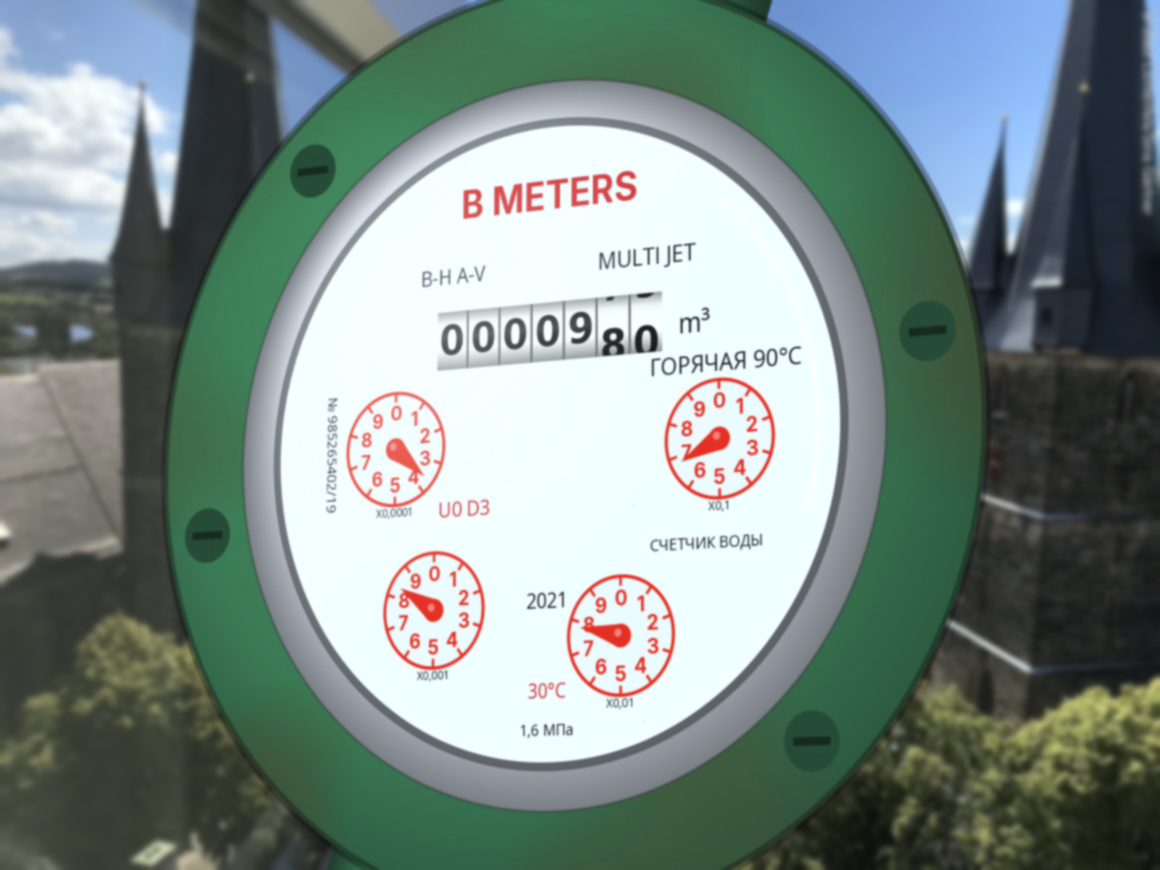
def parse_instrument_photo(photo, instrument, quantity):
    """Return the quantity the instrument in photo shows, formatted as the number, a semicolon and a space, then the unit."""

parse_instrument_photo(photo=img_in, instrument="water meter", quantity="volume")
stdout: 979.6783; m³
